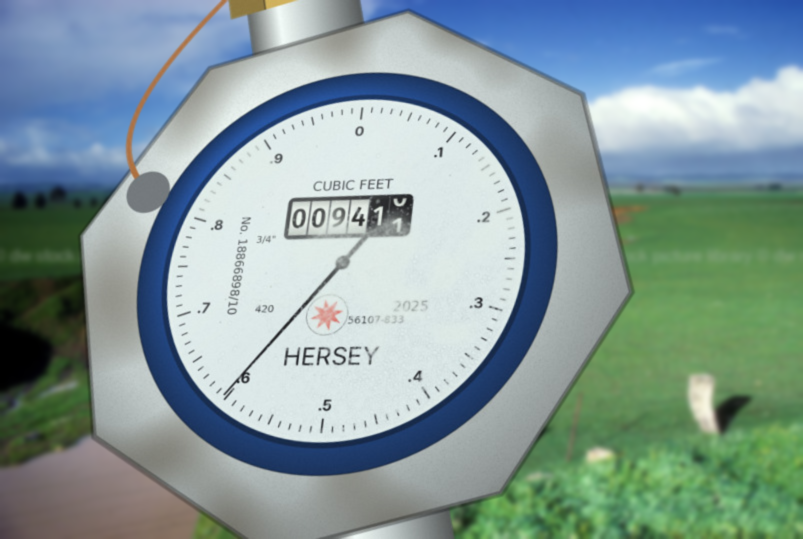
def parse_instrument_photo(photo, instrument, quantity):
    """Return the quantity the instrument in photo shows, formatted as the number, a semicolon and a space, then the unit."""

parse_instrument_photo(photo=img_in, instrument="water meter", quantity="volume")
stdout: 9410.60; ft³
